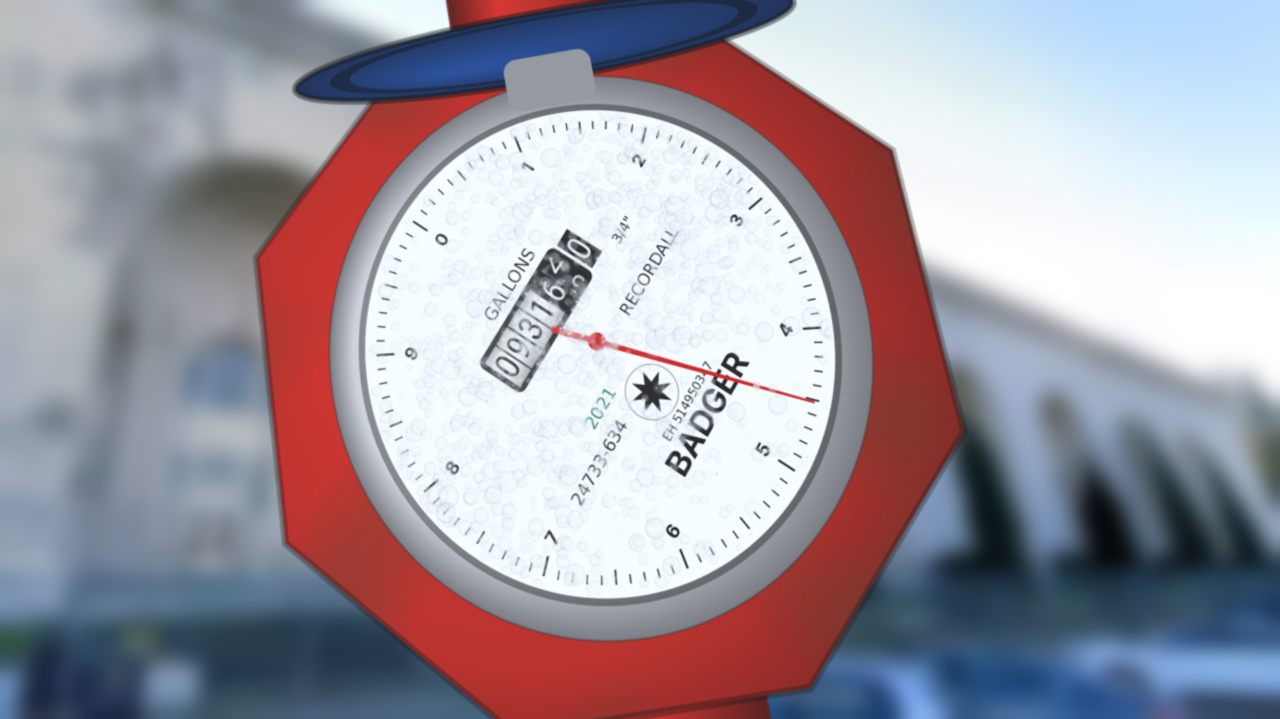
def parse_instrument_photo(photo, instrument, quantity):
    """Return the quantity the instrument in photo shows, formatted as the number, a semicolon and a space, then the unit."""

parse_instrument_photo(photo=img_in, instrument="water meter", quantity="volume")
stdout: 931624.5; gal
